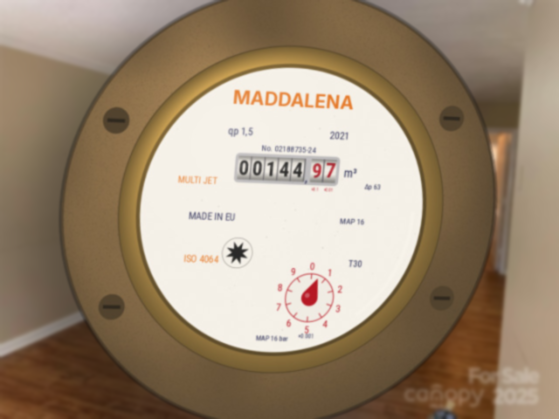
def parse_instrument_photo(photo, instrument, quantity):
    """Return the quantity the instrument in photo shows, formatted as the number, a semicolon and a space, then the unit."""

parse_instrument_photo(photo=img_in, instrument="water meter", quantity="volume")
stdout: 144.970; m³
